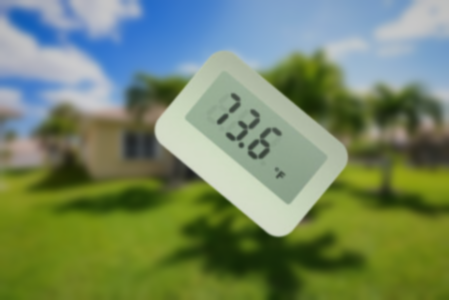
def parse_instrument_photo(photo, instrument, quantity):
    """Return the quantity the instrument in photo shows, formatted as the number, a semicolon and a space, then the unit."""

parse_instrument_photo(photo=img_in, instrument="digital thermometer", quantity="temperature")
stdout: 73.6; °F
